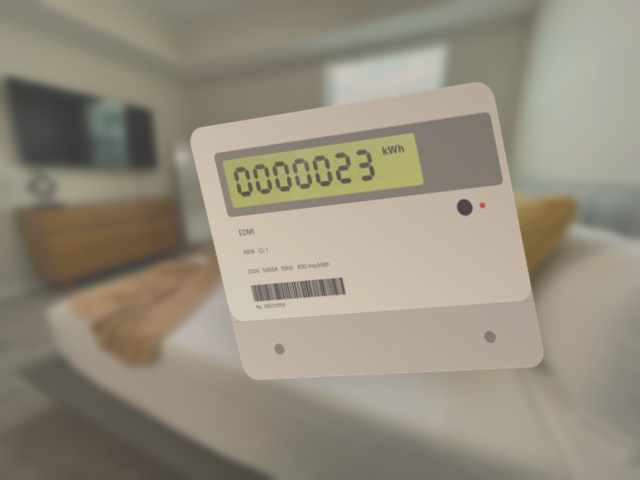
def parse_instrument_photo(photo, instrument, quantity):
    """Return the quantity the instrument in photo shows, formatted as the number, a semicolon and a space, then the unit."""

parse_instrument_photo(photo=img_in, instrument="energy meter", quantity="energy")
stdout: 23; kWh
